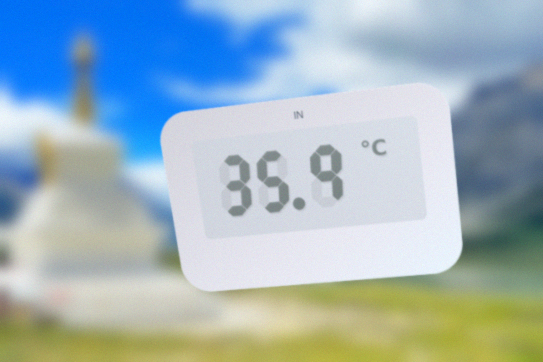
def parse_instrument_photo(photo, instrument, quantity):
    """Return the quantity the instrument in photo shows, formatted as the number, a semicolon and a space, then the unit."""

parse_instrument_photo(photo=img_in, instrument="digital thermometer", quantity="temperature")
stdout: 35.9; °C
